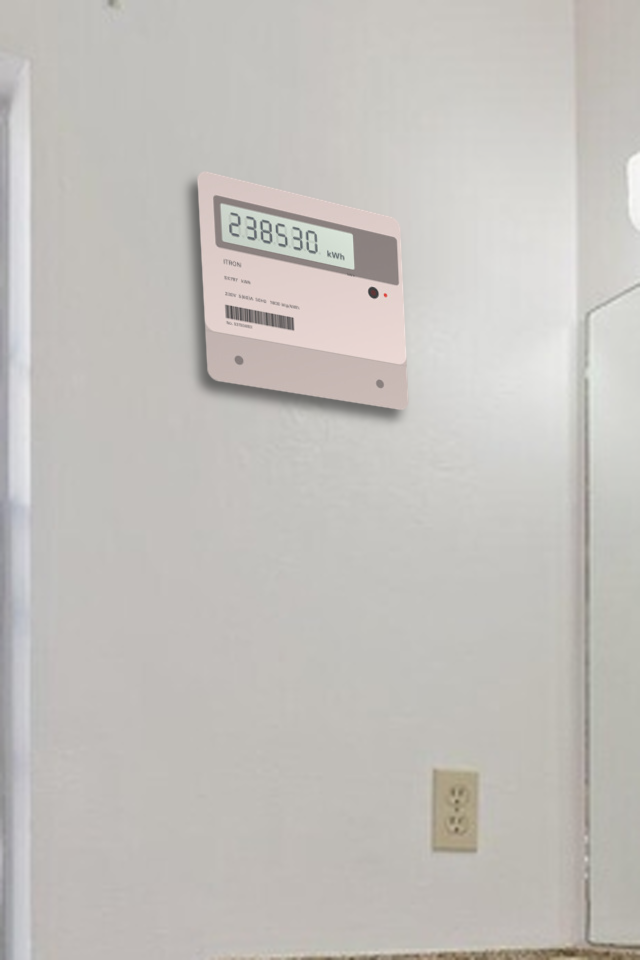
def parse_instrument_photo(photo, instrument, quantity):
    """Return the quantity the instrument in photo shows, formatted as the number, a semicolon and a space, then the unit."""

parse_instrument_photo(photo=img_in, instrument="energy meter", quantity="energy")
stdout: 238530; kWh
